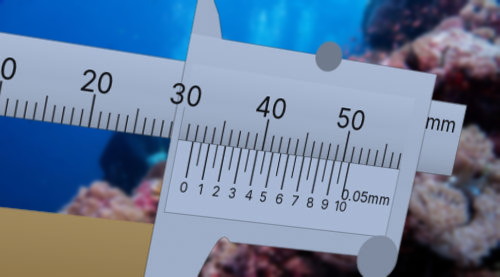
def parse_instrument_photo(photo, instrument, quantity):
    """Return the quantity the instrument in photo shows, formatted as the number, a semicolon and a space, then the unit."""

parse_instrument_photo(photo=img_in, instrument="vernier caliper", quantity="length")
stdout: 31.8; mm
